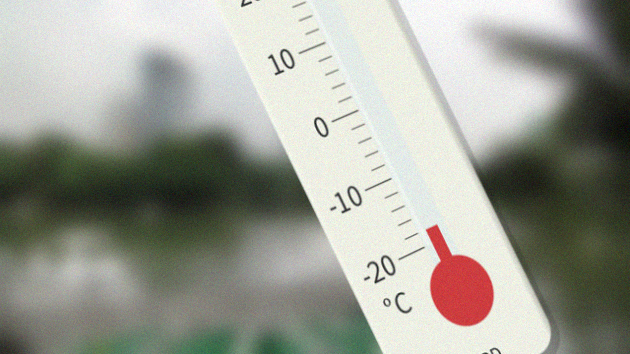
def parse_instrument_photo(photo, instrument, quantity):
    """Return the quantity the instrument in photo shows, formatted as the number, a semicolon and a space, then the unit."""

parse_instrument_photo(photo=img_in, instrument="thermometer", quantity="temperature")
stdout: -18; °C
